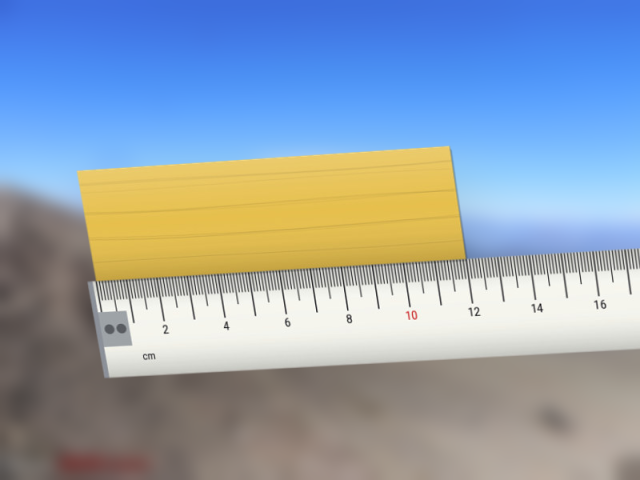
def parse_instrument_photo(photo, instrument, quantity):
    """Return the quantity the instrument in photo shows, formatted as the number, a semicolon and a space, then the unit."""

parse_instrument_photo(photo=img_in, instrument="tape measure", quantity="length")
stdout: 12; cm
